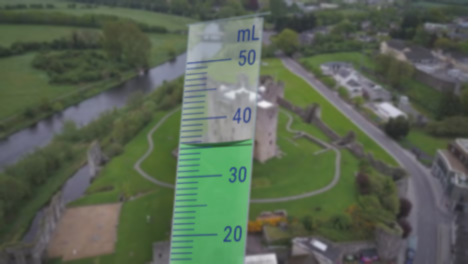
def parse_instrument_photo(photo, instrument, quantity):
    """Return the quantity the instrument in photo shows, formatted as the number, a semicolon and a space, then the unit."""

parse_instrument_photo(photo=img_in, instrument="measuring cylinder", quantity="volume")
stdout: 35; mL
